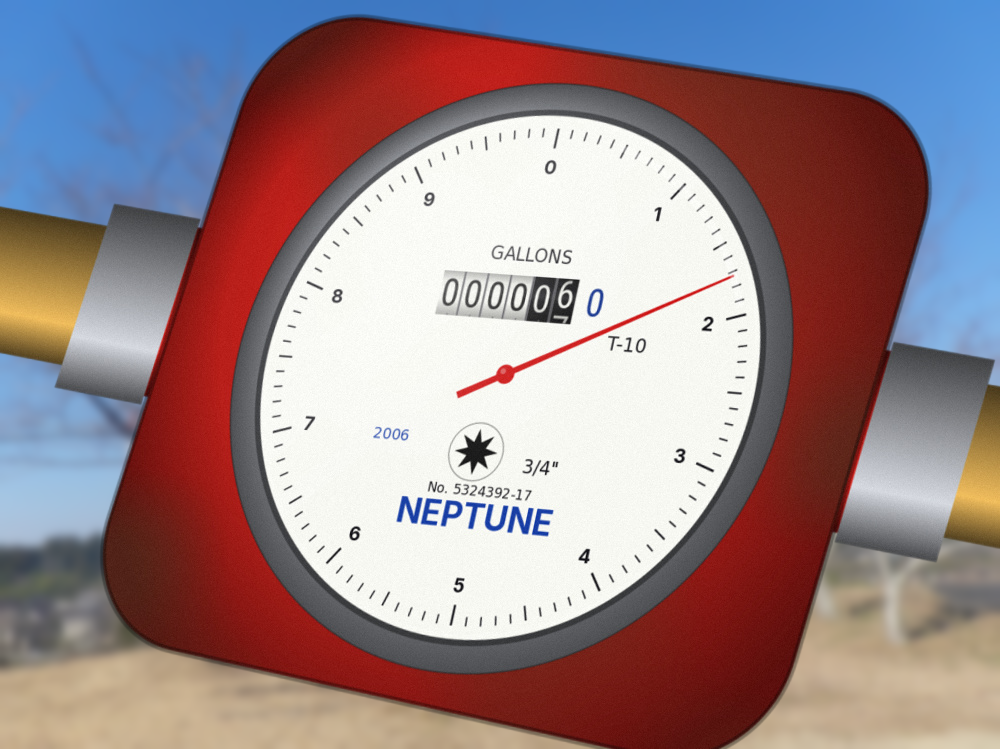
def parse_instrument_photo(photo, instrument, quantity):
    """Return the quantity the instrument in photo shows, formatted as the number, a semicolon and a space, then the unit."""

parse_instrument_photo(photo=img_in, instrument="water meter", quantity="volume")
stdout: 61.7; gal
